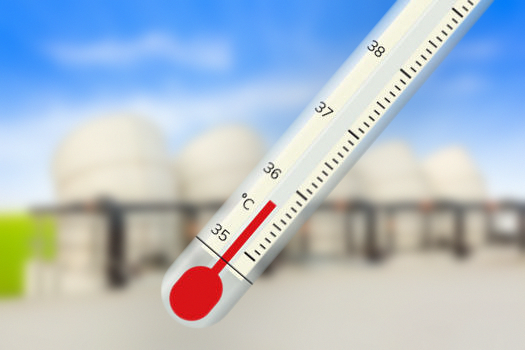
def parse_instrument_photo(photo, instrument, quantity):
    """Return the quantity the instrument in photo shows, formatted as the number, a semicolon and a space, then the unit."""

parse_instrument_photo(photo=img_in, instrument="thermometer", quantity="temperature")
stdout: 35.7; °C
